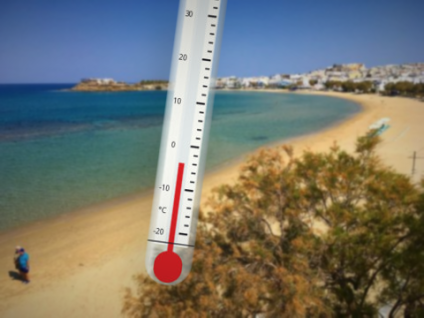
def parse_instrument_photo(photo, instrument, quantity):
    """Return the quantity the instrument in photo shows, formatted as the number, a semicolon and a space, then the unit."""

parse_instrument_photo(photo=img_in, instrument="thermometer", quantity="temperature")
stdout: -4; °C
